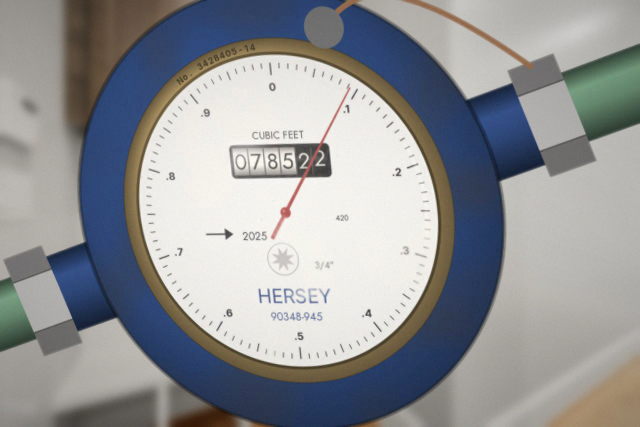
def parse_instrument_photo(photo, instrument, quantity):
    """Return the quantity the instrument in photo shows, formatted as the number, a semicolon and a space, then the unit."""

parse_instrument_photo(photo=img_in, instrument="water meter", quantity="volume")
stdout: 78522.09; ft³
